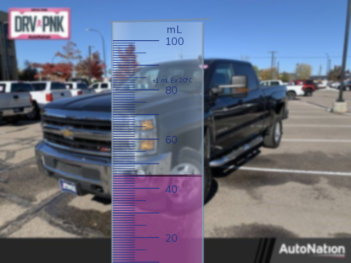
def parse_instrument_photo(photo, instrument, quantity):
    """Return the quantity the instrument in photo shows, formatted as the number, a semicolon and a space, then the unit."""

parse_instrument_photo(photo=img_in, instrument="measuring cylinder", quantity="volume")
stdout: 45; mL
